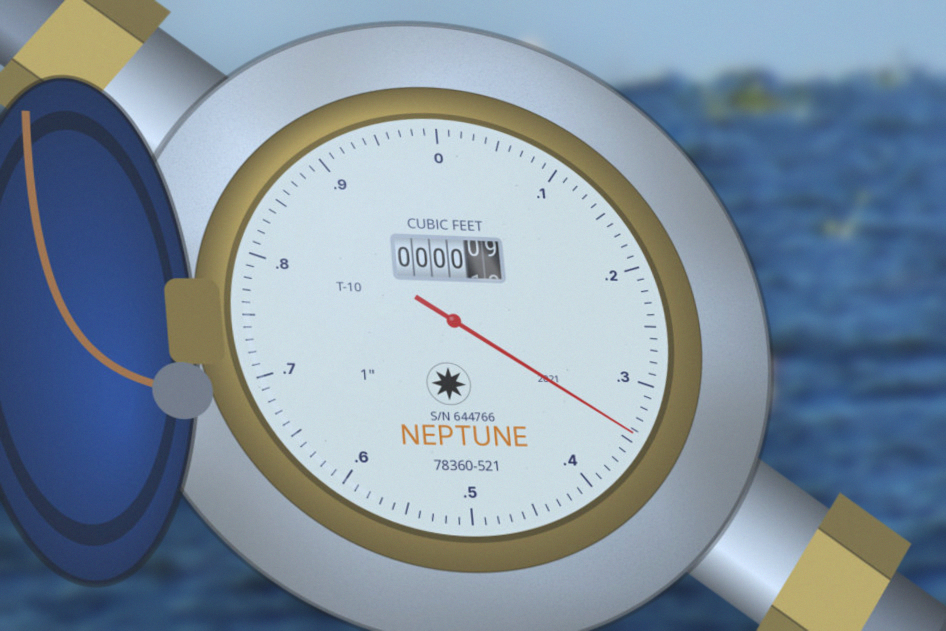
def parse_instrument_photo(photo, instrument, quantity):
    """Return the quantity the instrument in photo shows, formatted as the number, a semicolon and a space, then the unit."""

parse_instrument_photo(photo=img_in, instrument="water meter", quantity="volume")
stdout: 9.34; ft³
